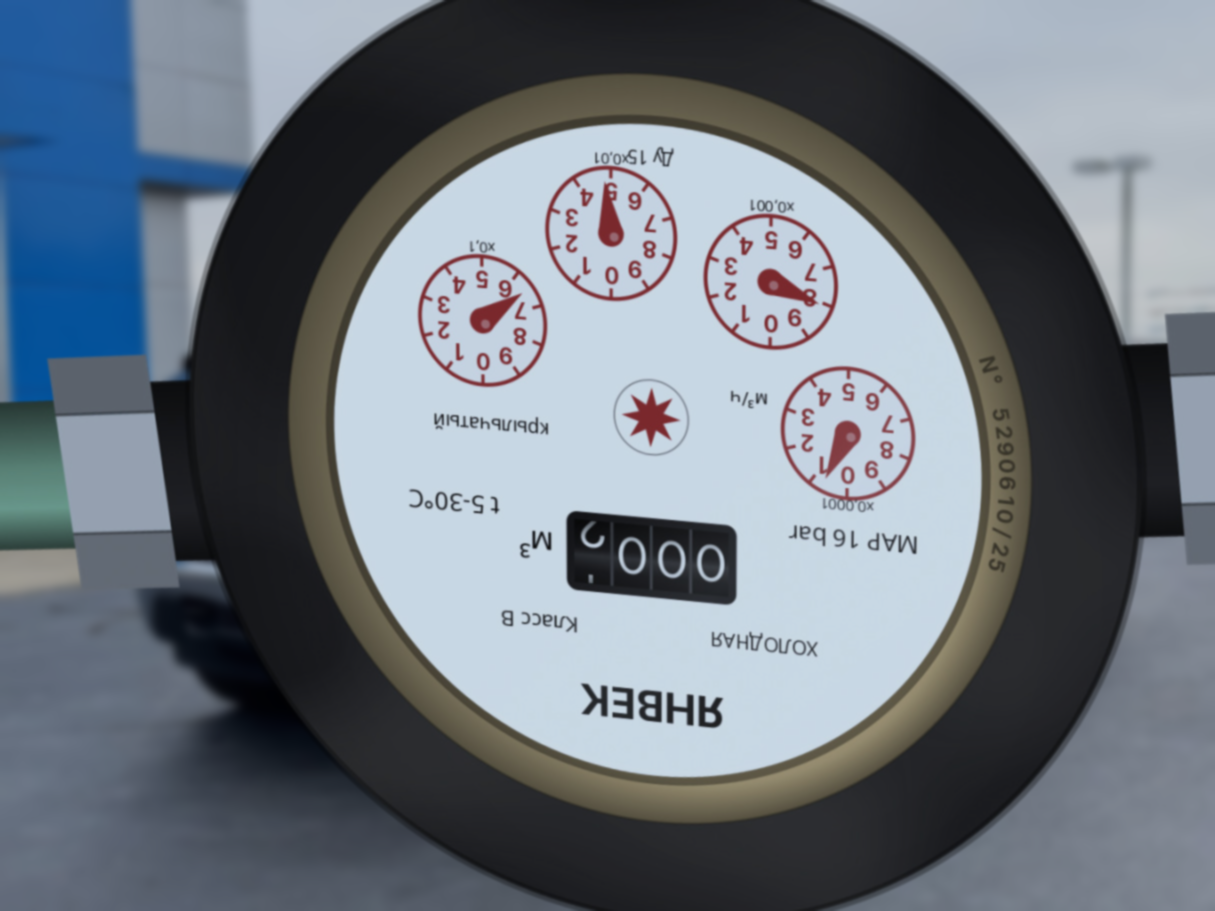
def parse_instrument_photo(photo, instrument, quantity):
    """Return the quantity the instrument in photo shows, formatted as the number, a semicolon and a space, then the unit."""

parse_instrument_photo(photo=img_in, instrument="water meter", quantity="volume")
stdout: 1.6480; m³
